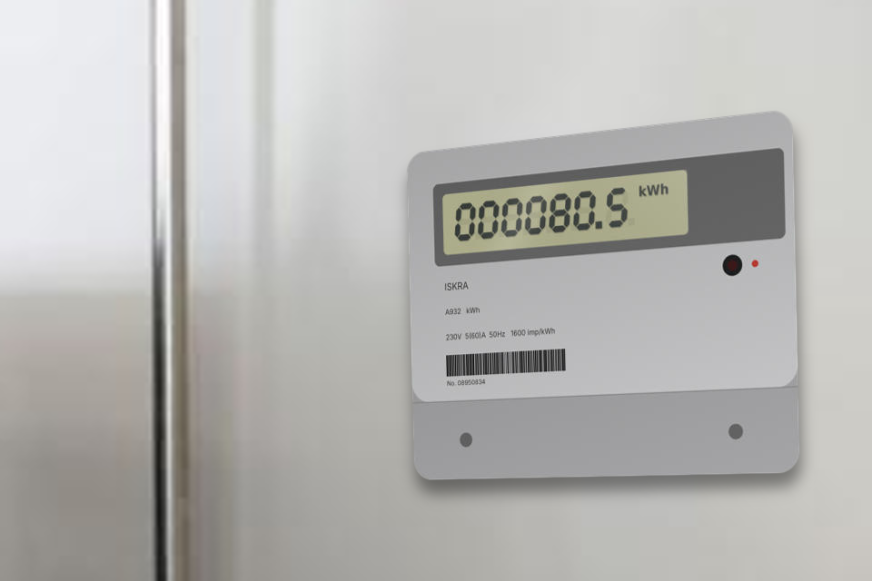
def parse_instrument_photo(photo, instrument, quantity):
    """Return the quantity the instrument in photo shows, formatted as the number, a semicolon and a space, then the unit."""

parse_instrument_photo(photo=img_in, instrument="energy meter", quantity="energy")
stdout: 80.5; kWh
